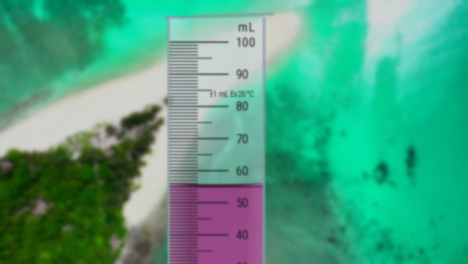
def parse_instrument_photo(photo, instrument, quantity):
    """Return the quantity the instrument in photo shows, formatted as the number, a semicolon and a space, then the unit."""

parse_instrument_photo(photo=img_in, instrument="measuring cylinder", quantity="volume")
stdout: 55; mL
